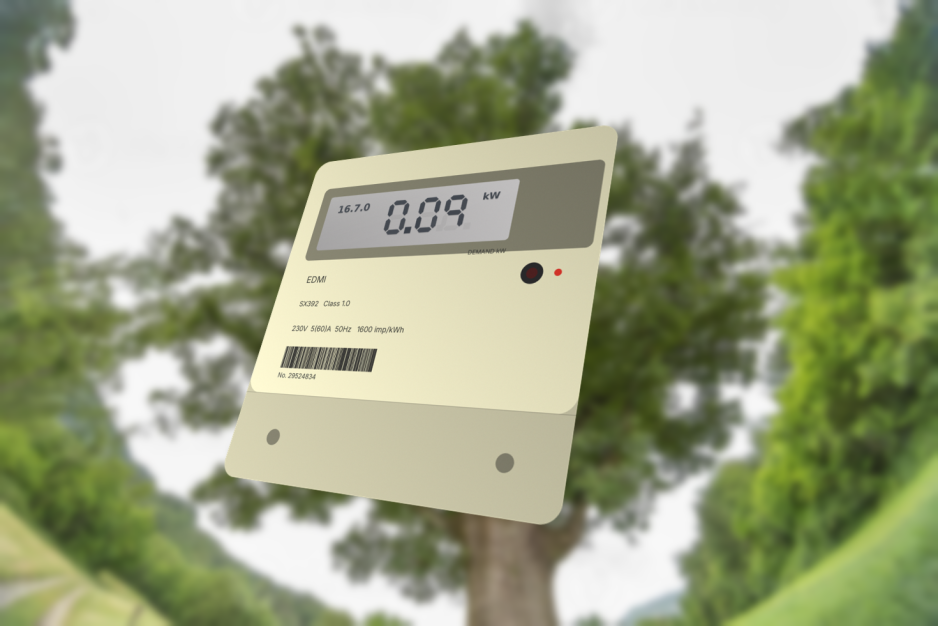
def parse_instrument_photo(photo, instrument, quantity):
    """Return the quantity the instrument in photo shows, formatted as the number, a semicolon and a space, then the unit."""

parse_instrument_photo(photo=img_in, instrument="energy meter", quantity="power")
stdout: 0.09; kW
